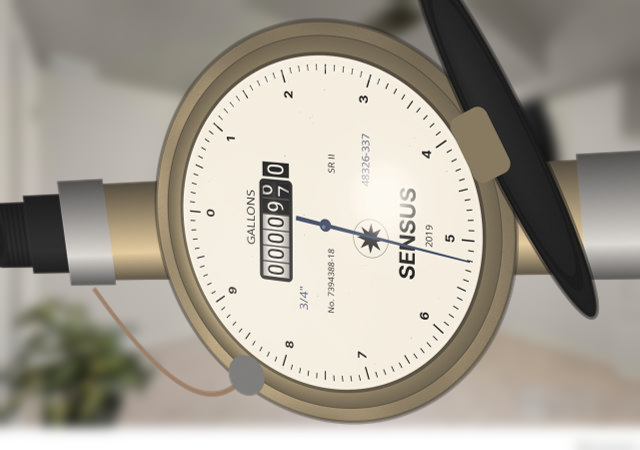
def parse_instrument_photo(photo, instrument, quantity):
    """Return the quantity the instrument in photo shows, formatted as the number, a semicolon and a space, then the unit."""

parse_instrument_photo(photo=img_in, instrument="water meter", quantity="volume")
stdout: 965.2; gal
